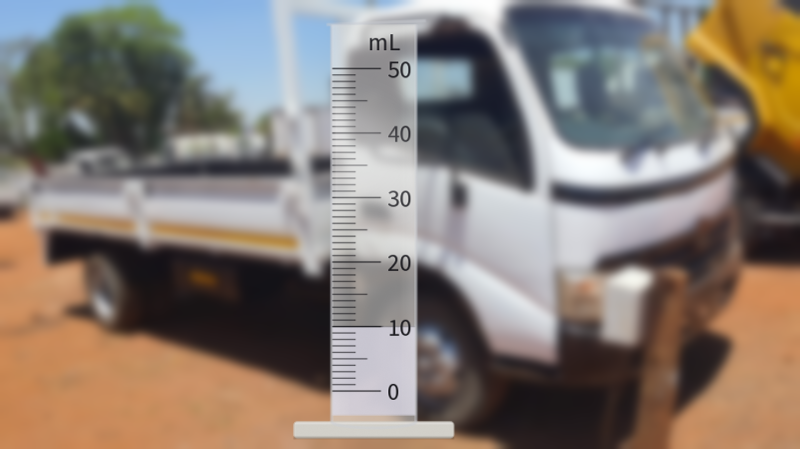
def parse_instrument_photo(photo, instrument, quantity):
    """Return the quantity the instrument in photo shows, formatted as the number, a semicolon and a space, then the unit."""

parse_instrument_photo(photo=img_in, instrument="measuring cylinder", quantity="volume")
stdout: 10; mL
